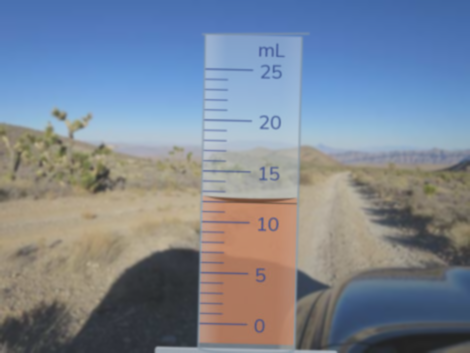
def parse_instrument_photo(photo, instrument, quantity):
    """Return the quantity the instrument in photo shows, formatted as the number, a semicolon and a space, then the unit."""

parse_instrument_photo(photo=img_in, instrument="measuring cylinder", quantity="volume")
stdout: 12; mL
